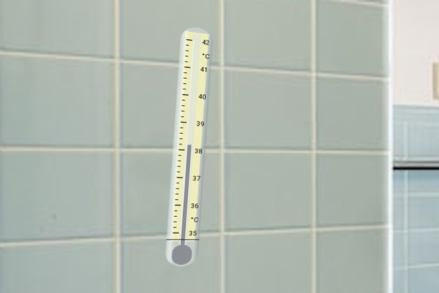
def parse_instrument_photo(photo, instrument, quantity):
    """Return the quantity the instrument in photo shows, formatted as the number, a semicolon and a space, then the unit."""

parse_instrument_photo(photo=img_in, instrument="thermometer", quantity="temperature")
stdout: 38.2; °C
